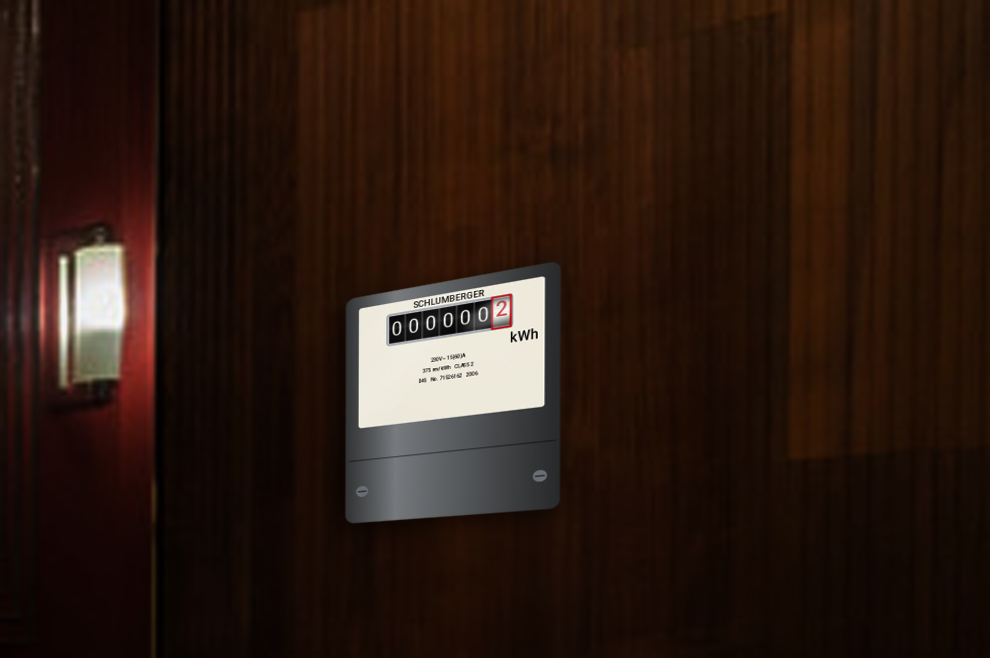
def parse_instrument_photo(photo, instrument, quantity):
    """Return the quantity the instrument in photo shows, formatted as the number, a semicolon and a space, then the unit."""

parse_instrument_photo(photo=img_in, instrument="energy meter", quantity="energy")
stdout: 0.2; kWh
